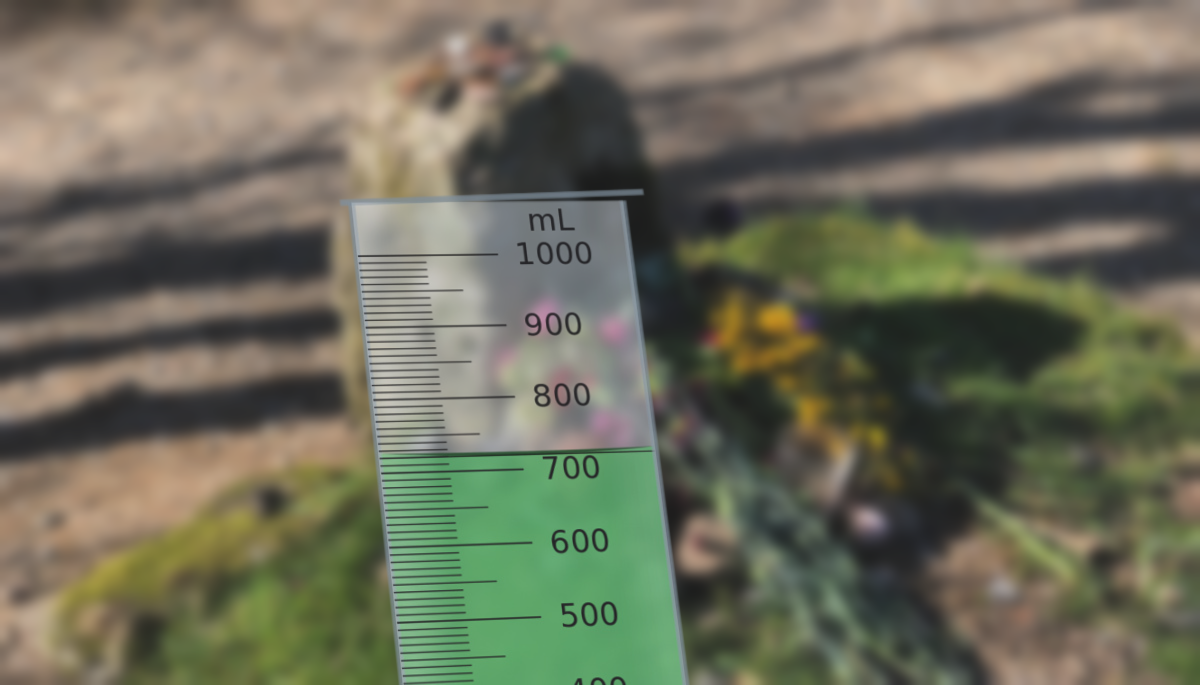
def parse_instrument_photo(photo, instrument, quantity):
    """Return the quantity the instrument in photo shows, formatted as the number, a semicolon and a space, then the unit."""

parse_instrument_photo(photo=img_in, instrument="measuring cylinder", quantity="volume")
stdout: 720; mL
